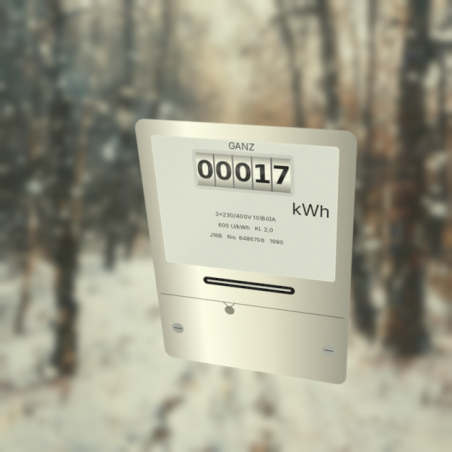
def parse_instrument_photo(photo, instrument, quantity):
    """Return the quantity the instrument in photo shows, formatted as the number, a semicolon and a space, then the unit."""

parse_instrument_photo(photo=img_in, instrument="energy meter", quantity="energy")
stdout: 17; kWh
